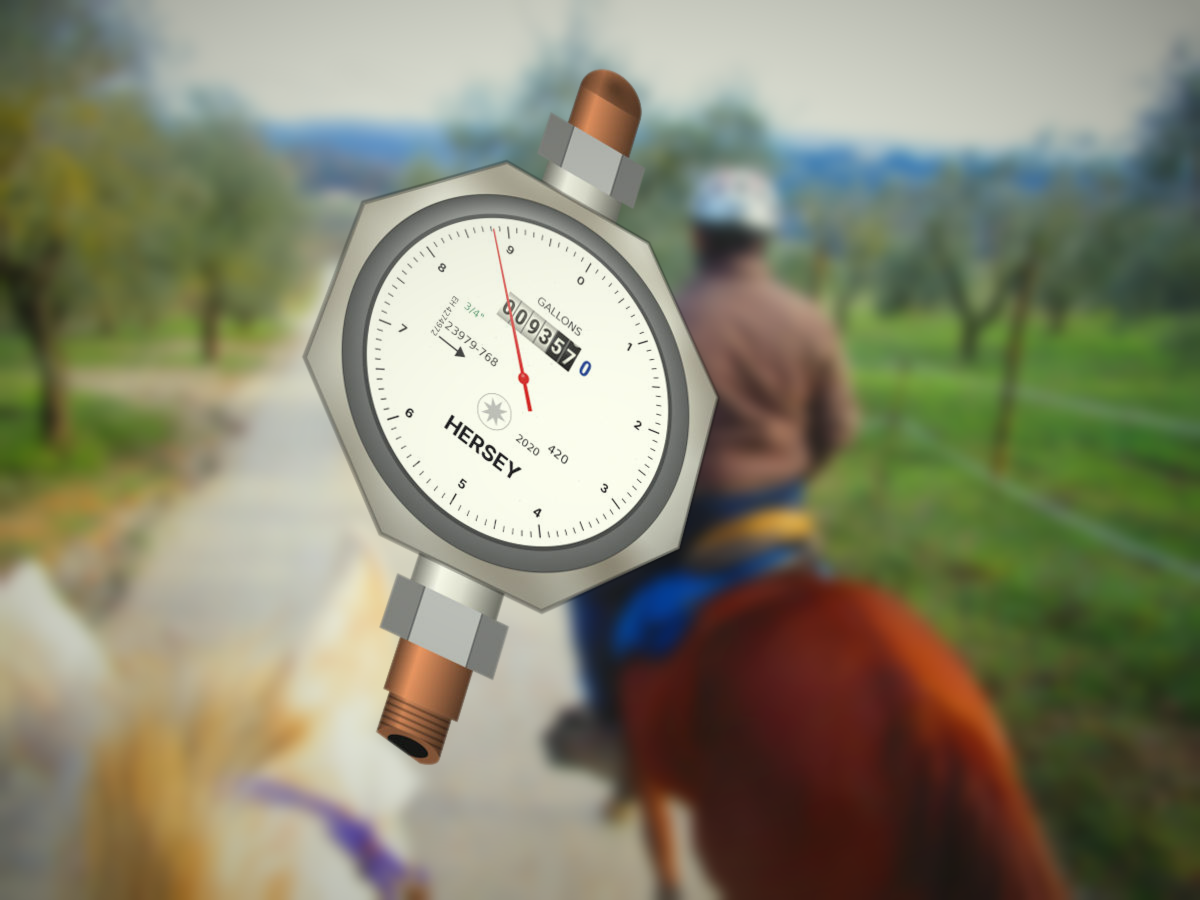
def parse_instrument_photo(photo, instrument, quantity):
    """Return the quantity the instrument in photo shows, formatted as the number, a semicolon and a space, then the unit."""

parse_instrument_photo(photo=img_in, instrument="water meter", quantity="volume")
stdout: 93568.8; gal
